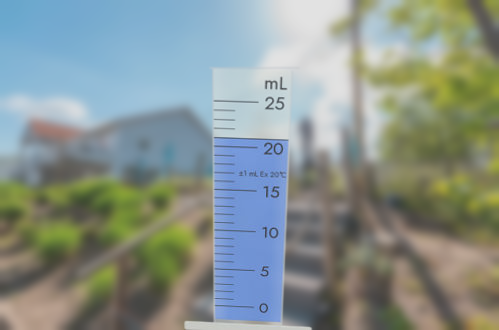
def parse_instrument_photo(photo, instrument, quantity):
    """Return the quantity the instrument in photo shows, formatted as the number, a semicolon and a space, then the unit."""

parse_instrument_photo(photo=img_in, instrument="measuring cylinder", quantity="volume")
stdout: 21; mL
